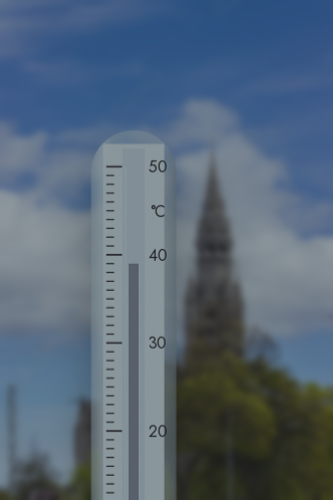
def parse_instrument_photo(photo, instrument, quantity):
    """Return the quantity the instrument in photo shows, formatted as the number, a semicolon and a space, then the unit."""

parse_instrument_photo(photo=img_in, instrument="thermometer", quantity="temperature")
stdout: 39; °C
